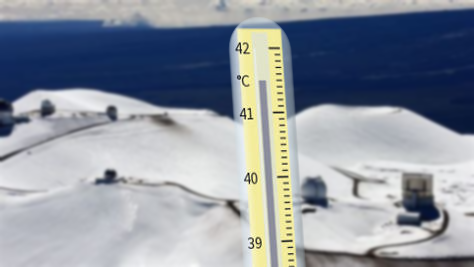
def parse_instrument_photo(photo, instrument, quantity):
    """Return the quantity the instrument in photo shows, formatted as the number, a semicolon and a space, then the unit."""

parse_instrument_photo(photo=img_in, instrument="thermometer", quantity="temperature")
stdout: 41.5; °C
